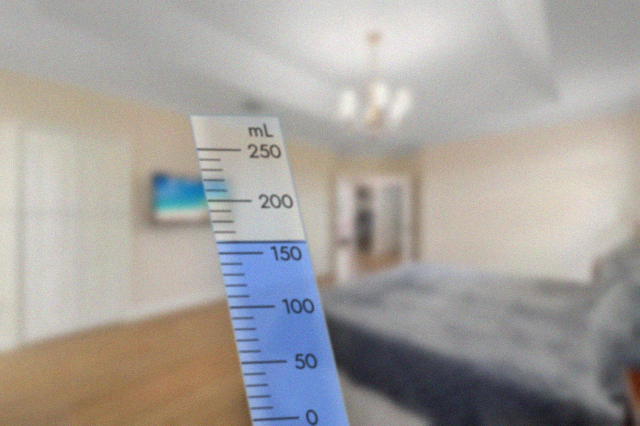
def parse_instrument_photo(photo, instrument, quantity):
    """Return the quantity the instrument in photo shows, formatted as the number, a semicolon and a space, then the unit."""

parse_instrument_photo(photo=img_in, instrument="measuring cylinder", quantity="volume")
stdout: 160; mL
